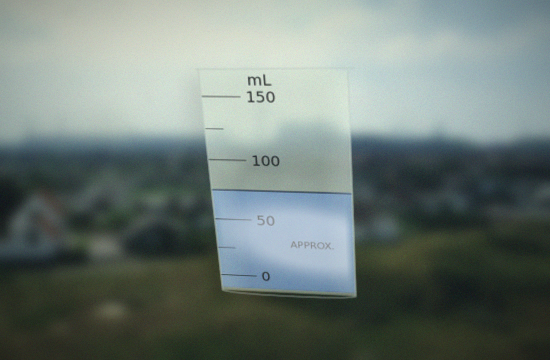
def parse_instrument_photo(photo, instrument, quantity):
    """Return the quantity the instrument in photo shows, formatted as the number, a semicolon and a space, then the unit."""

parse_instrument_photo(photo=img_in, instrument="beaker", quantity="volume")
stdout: 75; mL
